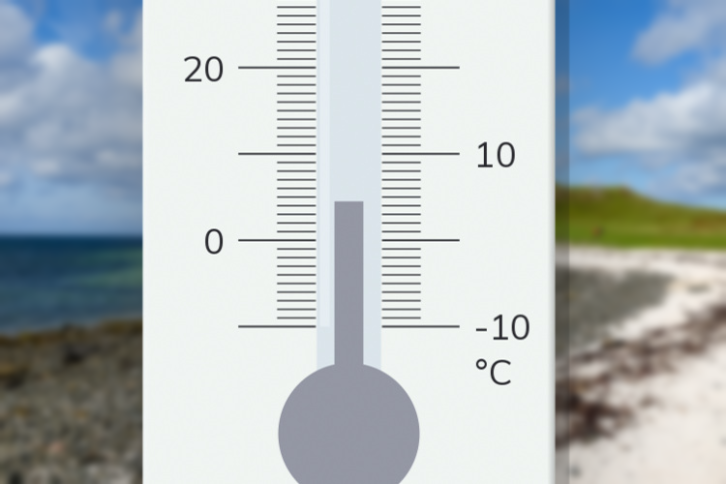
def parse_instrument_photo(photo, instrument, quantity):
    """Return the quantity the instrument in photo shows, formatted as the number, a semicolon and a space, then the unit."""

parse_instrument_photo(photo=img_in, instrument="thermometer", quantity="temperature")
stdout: 4.5; °C
